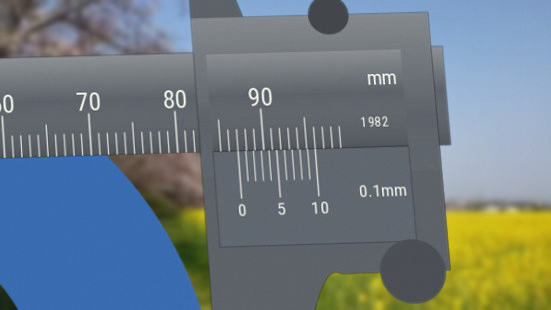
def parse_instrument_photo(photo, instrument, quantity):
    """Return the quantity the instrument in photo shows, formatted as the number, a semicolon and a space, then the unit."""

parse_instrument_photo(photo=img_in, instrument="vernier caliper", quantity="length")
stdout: 87.0; mm
